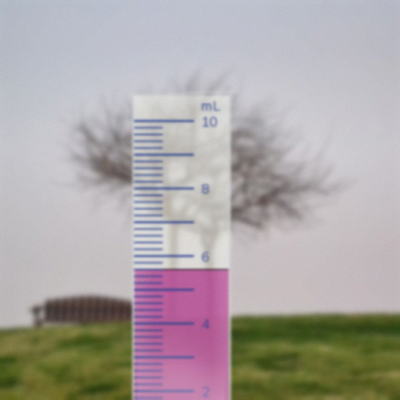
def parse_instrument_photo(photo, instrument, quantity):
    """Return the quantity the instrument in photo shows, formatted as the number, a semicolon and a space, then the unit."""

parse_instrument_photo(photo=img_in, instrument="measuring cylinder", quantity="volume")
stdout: 5.6; mL
